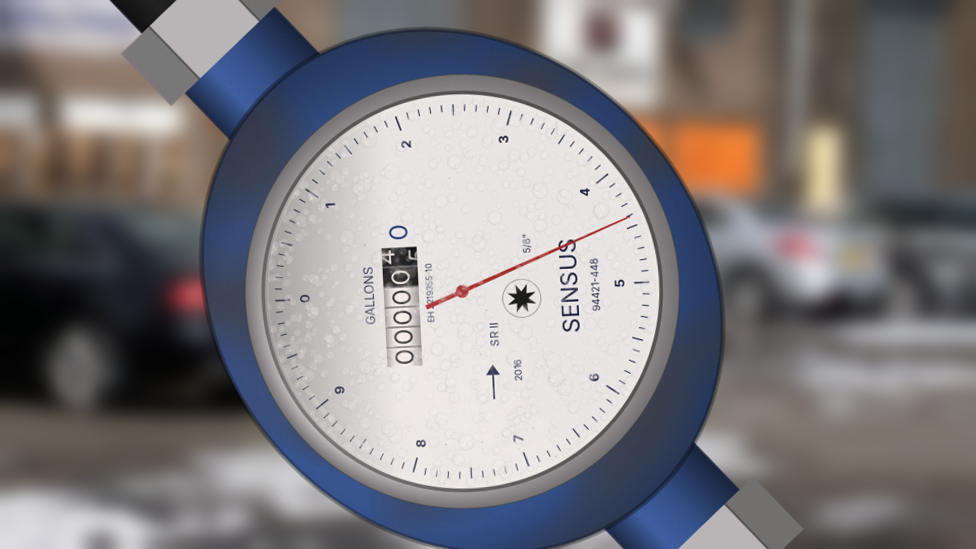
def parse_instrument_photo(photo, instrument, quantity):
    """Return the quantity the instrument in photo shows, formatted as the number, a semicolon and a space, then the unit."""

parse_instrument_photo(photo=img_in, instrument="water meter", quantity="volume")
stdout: 44.4; gal
